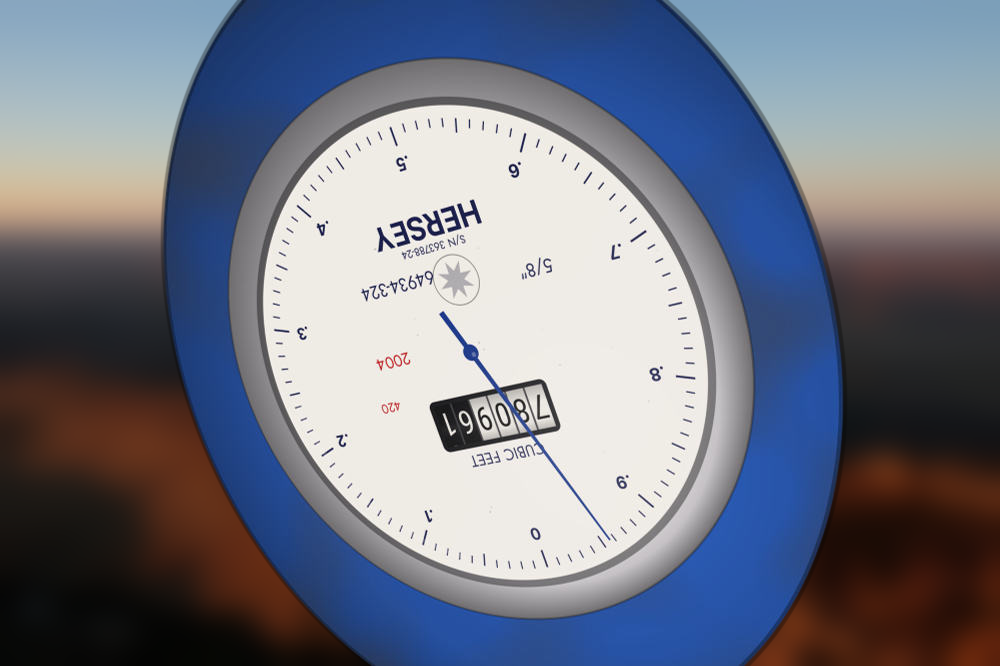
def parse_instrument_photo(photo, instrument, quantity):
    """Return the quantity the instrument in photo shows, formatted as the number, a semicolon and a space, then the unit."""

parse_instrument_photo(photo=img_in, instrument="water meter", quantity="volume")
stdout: 780960.94; ft³
